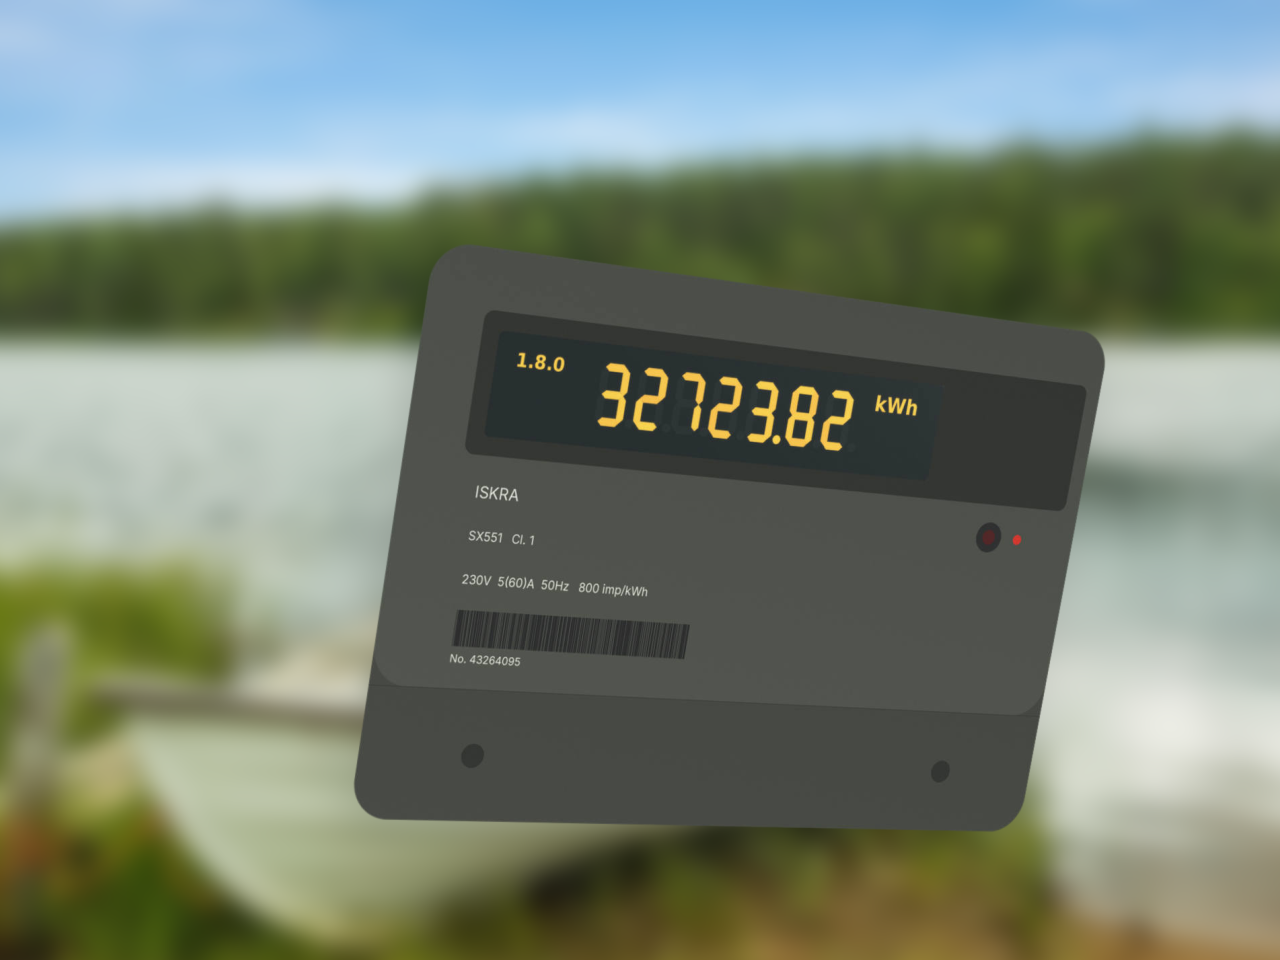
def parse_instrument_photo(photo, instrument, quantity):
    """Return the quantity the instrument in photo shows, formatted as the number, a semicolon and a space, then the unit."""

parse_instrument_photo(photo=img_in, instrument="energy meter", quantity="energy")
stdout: 32723.82; kWh
